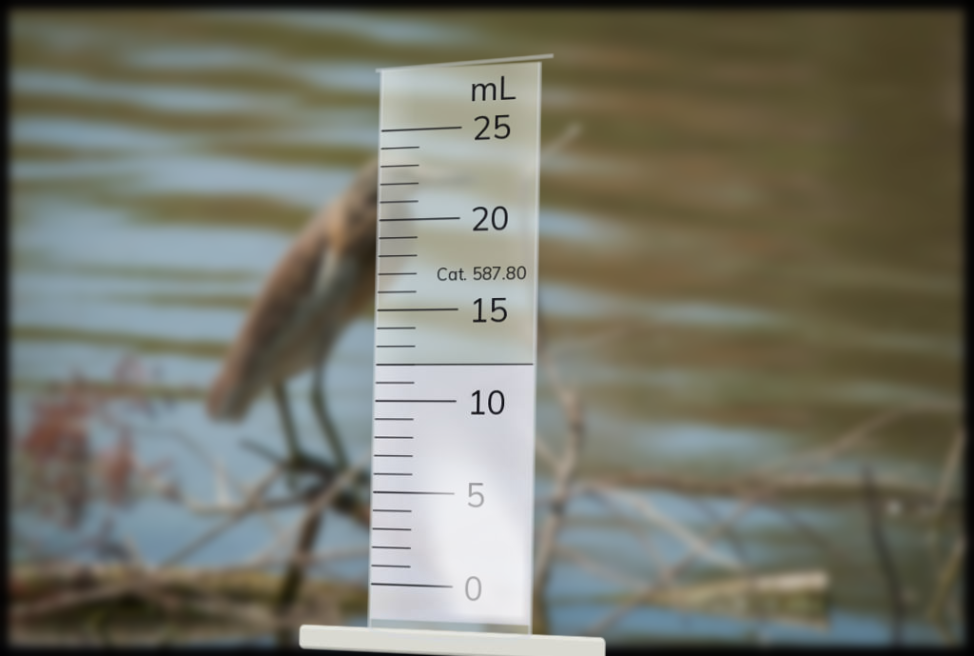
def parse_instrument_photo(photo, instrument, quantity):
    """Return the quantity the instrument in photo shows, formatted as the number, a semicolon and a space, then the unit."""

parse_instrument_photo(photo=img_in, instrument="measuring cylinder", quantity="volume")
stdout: 12; mL
